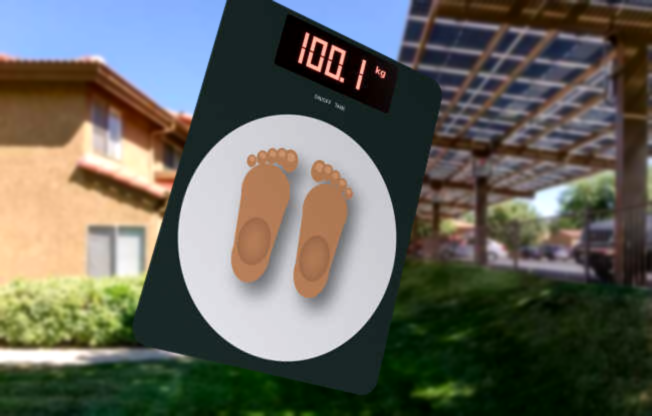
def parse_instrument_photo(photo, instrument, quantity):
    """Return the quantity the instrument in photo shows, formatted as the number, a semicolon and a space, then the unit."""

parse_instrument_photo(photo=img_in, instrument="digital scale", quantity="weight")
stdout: 100.1; kg
